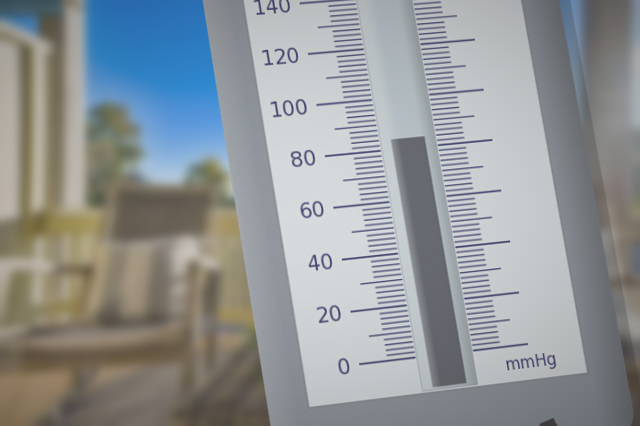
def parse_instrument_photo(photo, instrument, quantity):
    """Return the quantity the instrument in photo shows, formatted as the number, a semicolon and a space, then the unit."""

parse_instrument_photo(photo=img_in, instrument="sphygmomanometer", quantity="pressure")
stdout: 84; mmHg
